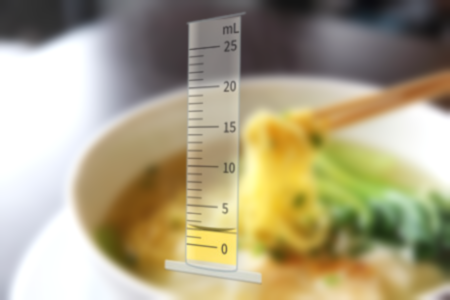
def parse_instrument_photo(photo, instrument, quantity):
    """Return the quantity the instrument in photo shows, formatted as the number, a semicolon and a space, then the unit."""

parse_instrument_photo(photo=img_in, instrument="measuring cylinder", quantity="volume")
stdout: 2; mL
